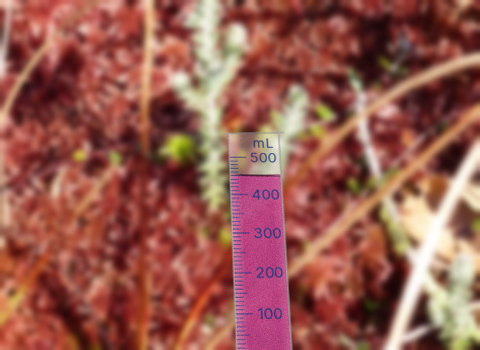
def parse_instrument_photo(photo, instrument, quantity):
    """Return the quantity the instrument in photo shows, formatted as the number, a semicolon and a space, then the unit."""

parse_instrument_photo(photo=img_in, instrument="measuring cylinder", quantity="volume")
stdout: 450; mL
